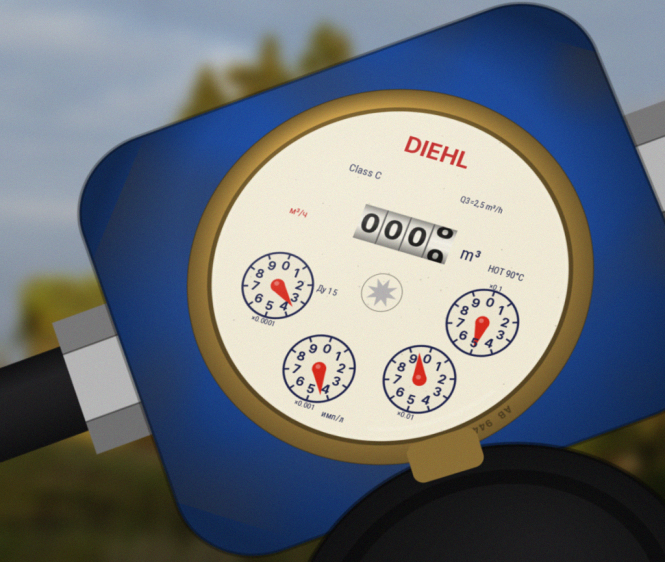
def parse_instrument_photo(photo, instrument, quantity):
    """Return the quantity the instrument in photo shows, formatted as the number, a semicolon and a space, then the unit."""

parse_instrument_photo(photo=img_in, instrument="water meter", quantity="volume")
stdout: 8.4943; m³
